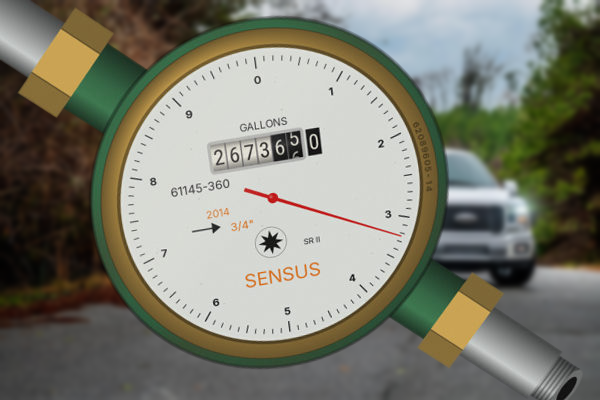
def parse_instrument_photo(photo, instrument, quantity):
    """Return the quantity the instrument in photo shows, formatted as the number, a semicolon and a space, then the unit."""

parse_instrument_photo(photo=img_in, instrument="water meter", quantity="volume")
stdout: 2673653.2; gal
